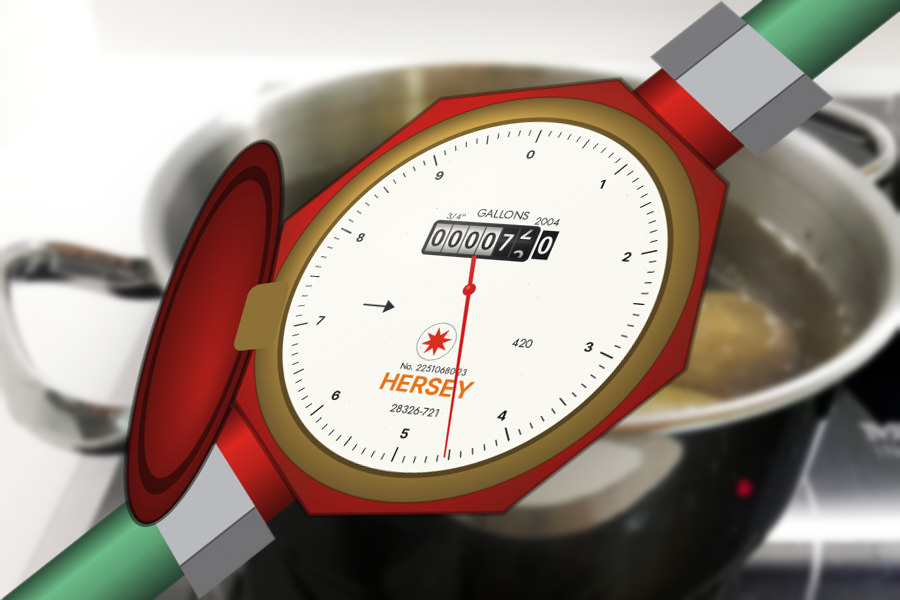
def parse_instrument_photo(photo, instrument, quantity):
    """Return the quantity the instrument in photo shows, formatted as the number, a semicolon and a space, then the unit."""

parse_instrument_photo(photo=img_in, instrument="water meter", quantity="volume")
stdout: 724.5; gal
